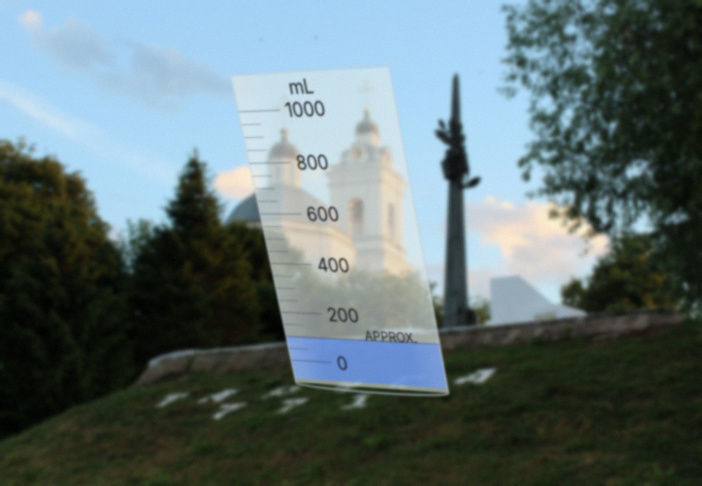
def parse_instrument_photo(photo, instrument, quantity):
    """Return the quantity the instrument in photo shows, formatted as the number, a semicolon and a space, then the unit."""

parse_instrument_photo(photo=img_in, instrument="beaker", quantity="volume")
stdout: 100; mL
